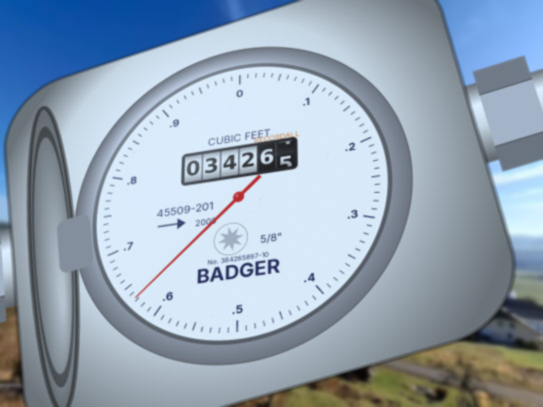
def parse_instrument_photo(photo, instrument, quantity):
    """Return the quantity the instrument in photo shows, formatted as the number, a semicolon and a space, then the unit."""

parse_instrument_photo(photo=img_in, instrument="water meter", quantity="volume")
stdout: 34264.63; ft³
